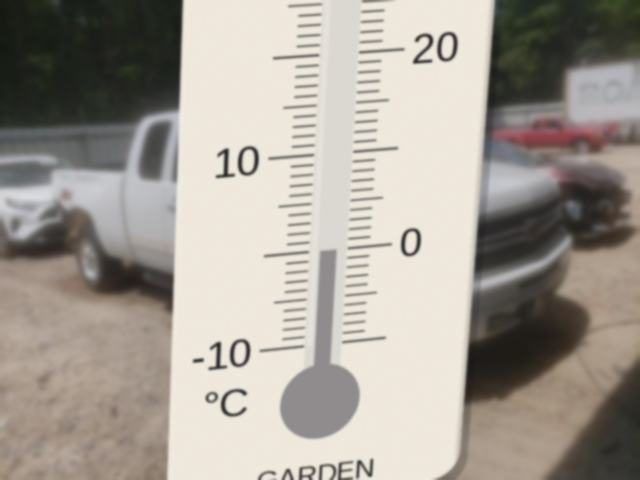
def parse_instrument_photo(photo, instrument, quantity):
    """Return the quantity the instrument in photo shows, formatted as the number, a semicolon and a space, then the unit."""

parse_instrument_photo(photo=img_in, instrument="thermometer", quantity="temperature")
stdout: 0; °C
